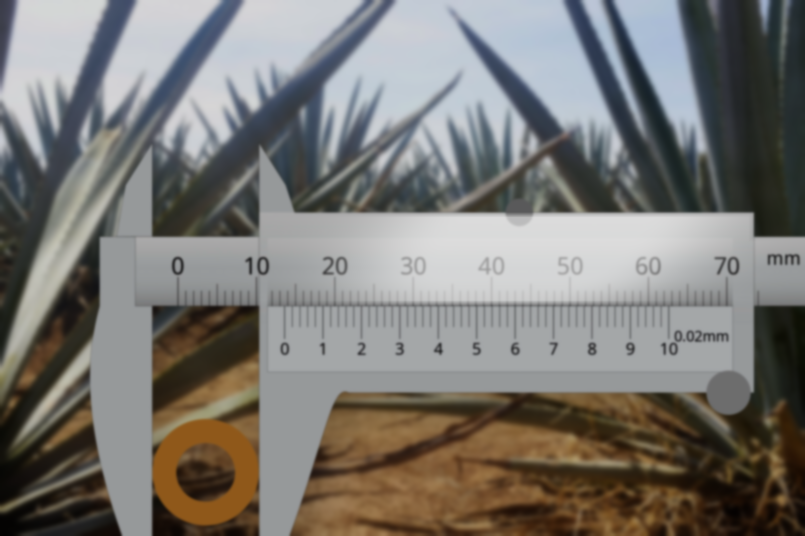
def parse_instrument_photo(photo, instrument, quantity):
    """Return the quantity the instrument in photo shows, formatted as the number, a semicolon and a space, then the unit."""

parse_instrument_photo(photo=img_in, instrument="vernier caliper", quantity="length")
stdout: 13.6; mm
